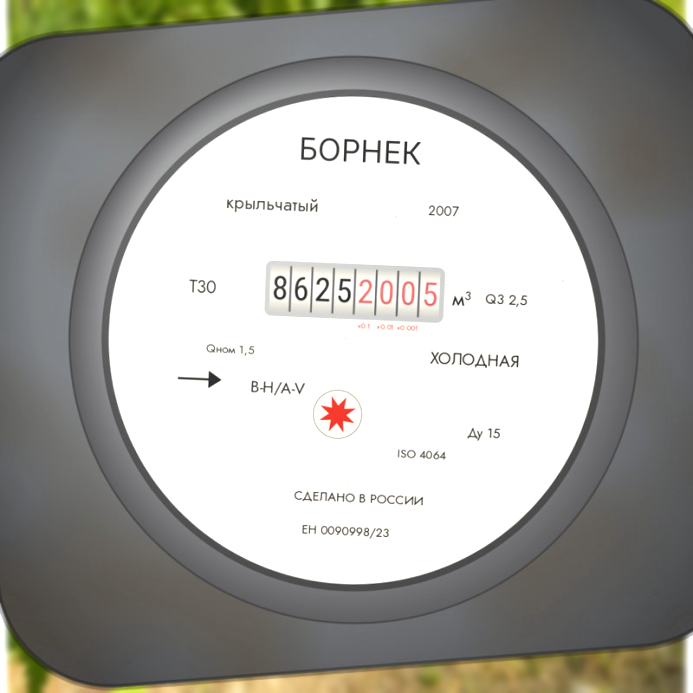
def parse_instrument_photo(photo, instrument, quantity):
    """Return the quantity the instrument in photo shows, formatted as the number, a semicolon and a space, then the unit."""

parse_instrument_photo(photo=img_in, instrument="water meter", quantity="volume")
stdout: 8625.2005; m³
